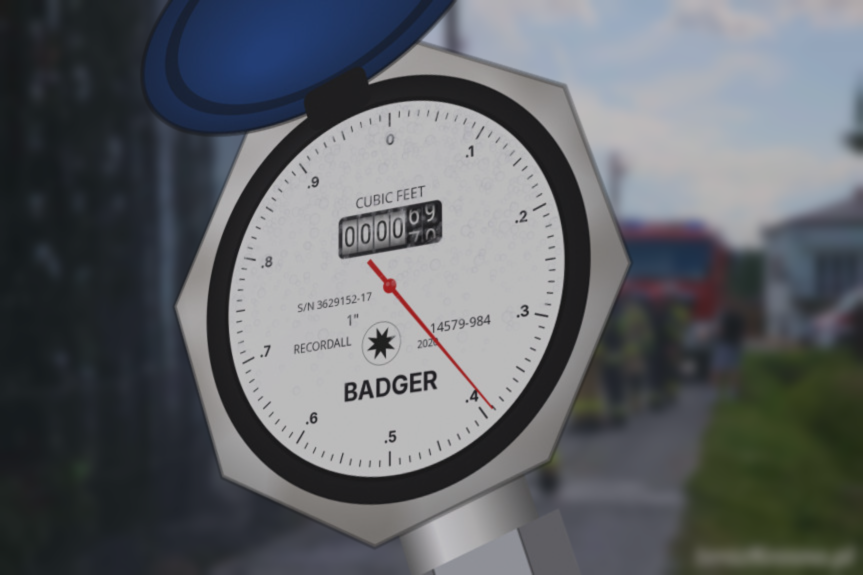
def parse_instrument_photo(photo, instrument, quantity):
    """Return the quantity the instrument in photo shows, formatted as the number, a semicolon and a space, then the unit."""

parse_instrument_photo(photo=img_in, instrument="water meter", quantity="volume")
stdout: 69.39; ft³
